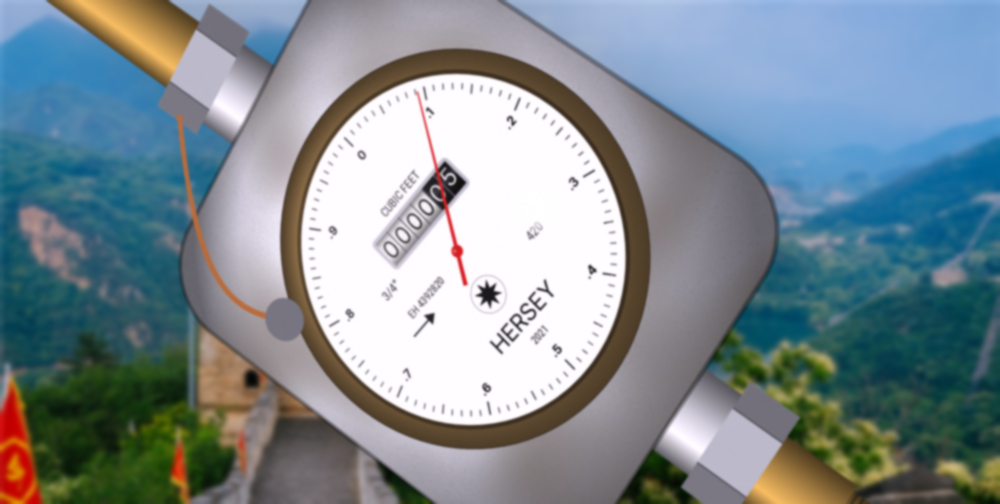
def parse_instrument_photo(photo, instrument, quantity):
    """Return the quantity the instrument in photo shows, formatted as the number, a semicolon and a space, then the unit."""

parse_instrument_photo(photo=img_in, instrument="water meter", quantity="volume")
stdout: 5.09; ft³
